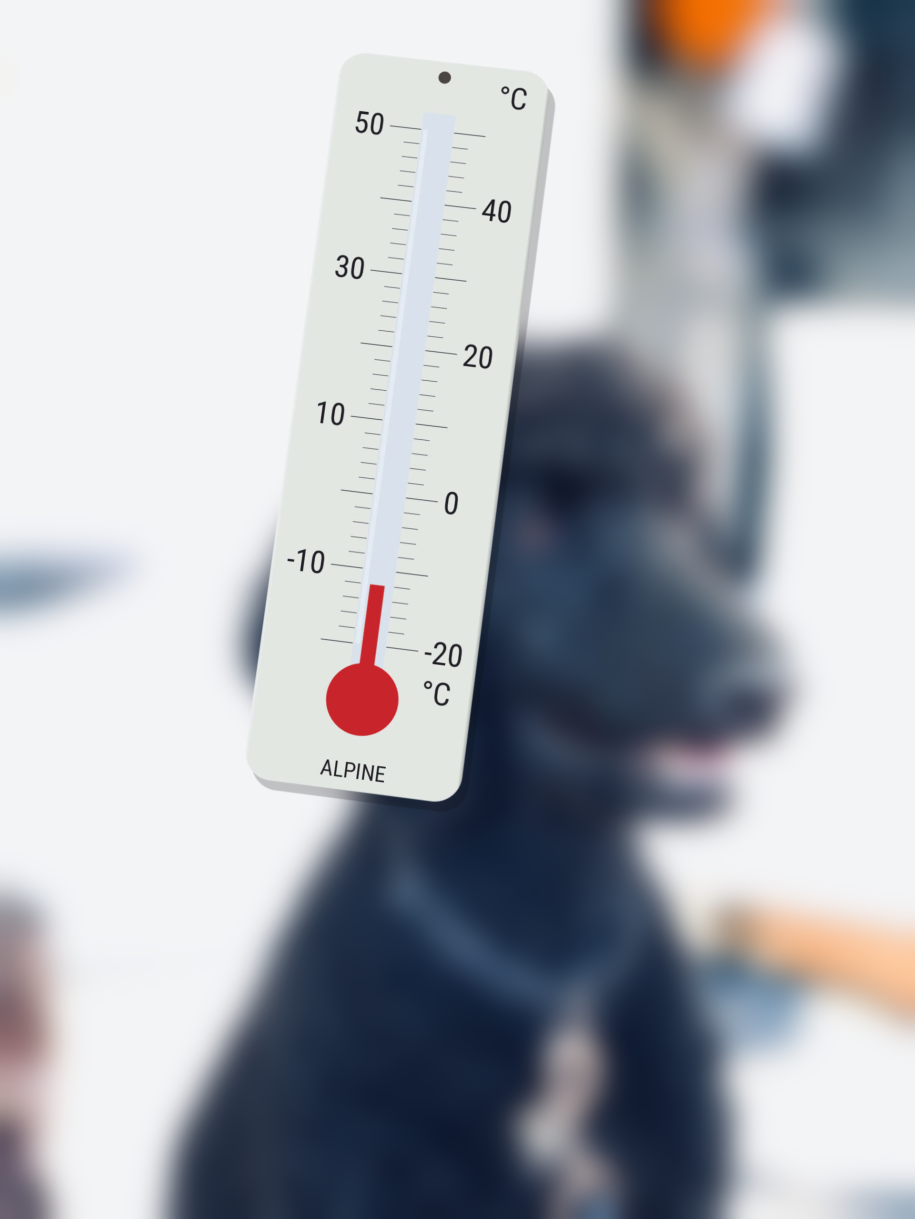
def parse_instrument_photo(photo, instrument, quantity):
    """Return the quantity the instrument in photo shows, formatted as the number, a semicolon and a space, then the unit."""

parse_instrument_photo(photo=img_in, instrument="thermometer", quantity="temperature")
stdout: -12; °C
